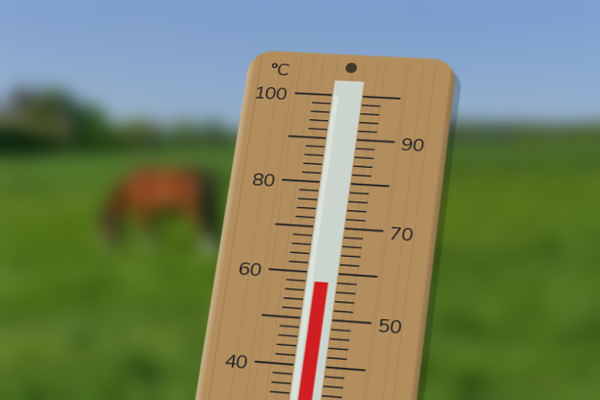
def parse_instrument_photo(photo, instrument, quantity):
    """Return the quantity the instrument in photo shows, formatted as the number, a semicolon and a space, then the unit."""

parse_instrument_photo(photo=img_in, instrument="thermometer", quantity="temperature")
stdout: 58; °C
